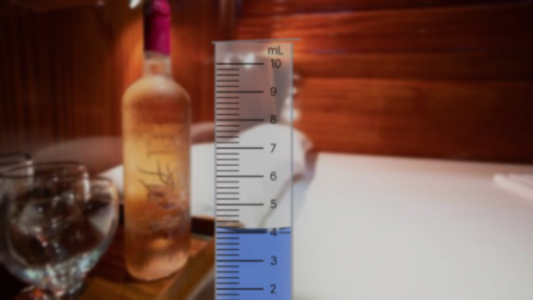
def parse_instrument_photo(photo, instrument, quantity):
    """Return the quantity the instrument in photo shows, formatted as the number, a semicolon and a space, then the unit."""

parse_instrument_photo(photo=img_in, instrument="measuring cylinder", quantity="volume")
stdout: 4; mL
